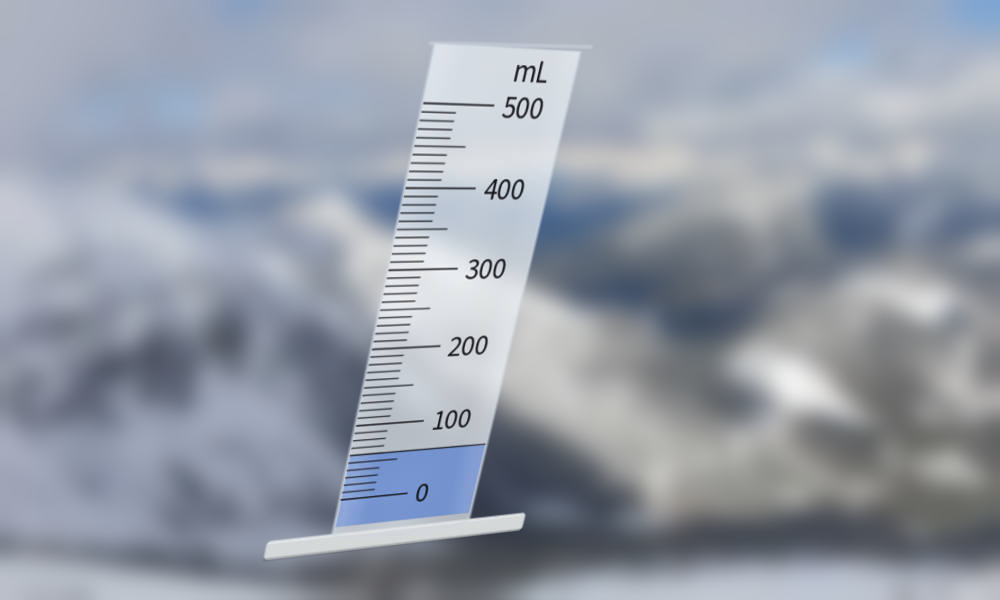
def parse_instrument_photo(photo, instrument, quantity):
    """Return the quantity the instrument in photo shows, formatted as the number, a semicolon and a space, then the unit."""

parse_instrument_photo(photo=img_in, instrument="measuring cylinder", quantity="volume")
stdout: 60; mL
